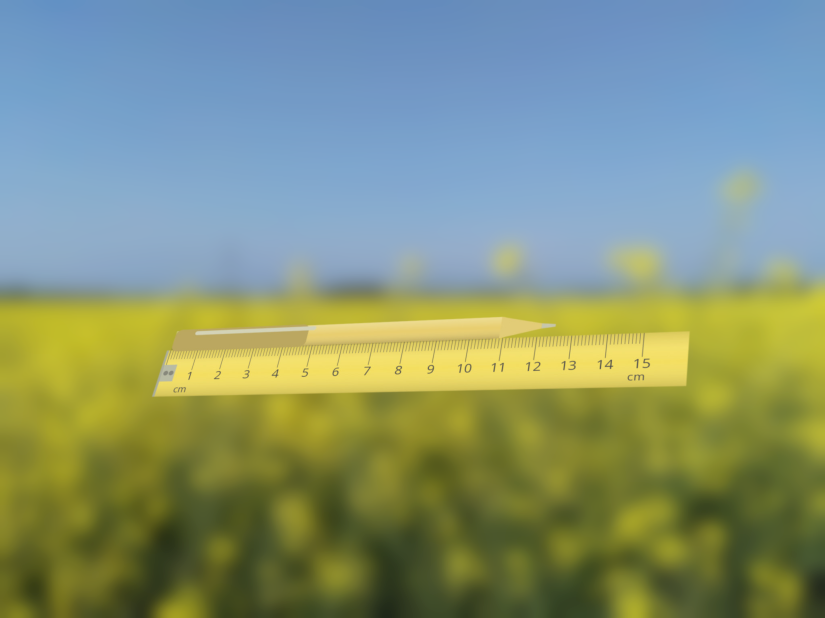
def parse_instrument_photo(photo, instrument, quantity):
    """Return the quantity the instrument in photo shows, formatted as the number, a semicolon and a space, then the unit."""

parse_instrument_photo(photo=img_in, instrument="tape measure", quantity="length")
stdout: 12.5; cm
